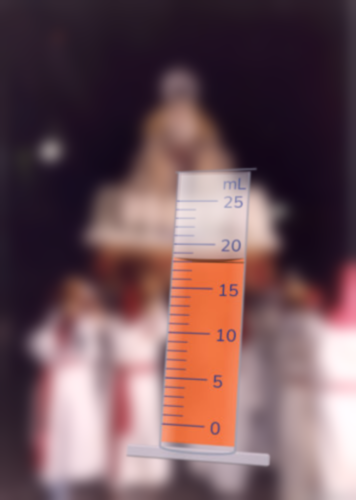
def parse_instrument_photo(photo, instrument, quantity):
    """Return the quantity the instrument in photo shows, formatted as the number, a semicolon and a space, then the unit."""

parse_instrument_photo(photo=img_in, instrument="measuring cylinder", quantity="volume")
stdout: 18; mL
